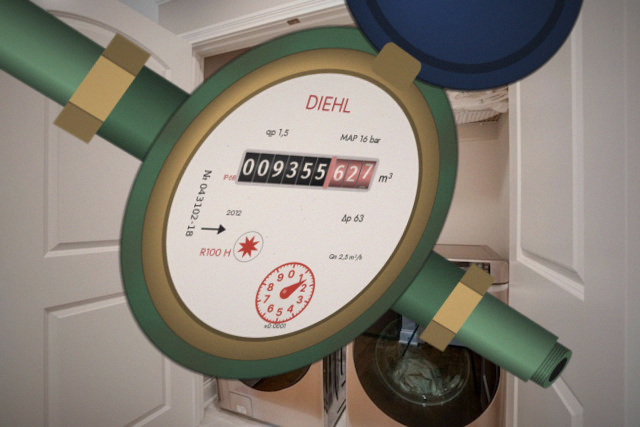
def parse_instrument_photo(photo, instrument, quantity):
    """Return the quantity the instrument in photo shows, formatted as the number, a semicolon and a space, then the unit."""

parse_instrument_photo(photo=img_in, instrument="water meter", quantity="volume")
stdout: 9355.6271; m³
